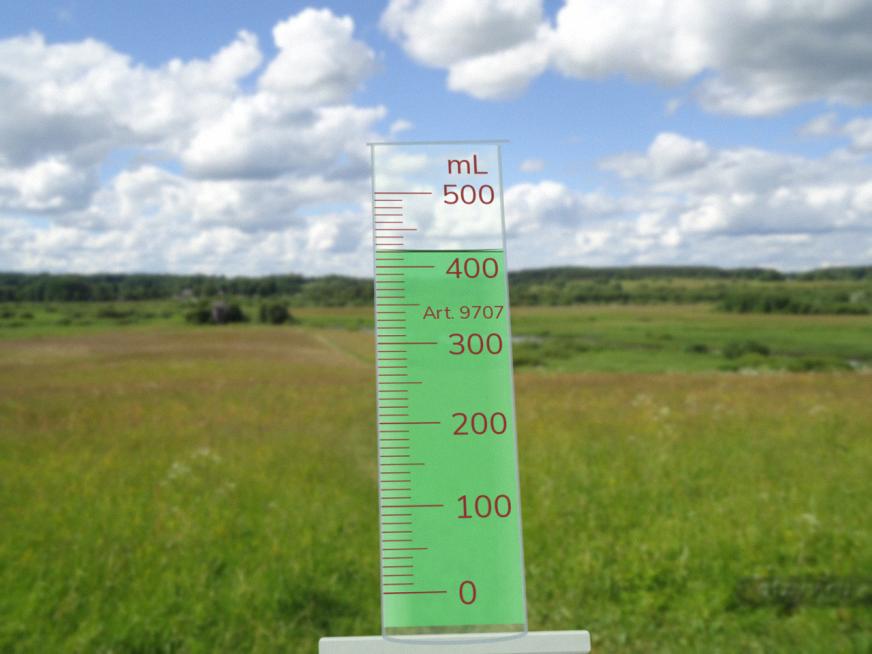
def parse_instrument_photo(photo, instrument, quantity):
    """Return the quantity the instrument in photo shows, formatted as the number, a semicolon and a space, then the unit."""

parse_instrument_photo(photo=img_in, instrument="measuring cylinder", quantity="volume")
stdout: 420; mL
